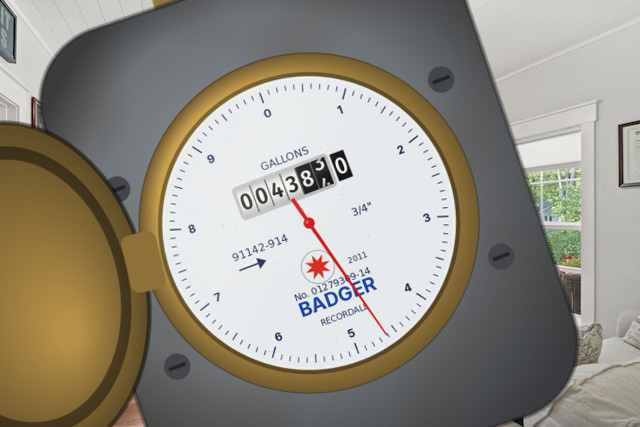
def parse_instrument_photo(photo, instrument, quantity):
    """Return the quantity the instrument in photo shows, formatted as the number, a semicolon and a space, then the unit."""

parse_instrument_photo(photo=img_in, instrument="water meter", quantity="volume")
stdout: 43834.6; gal
